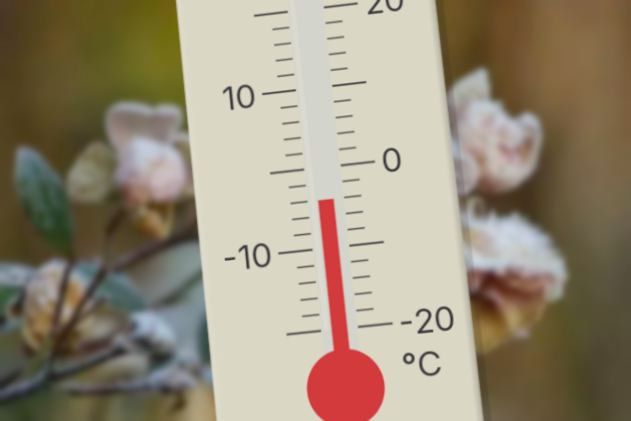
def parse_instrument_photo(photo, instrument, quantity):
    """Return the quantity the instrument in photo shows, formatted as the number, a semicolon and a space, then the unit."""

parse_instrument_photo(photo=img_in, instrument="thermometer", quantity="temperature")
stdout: -4; °C
